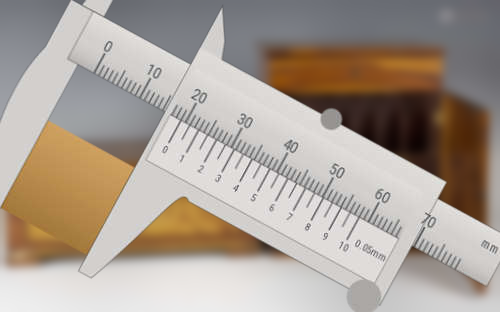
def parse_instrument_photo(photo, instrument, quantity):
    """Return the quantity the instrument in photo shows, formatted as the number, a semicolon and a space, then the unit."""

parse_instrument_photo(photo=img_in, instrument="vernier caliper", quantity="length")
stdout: 19.0; mm
